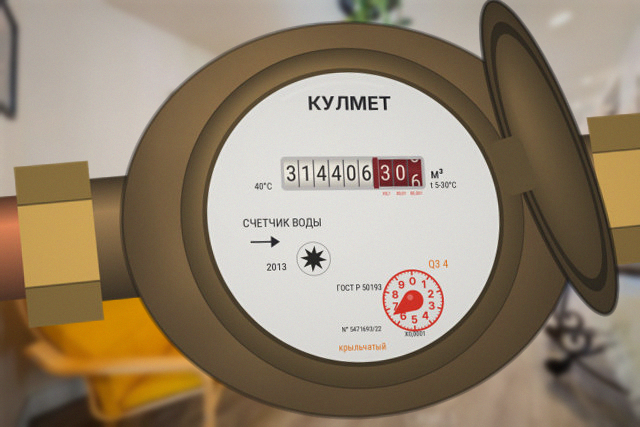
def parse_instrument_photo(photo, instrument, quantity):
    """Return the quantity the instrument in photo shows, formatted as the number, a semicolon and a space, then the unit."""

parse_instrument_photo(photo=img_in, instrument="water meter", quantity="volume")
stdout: 314406.3056; m³
